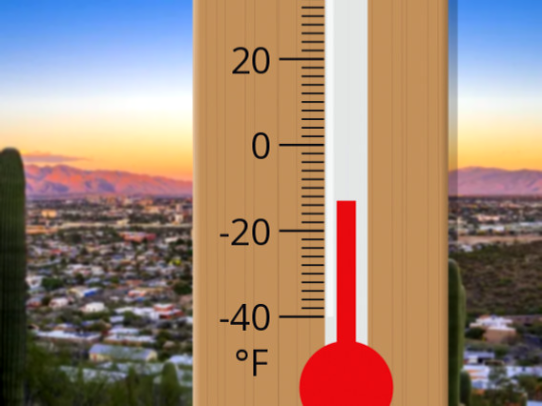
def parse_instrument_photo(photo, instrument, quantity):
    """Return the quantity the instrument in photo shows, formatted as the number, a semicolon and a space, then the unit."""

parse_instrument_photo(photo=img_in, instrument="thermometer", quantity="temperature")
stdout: -13; °F
